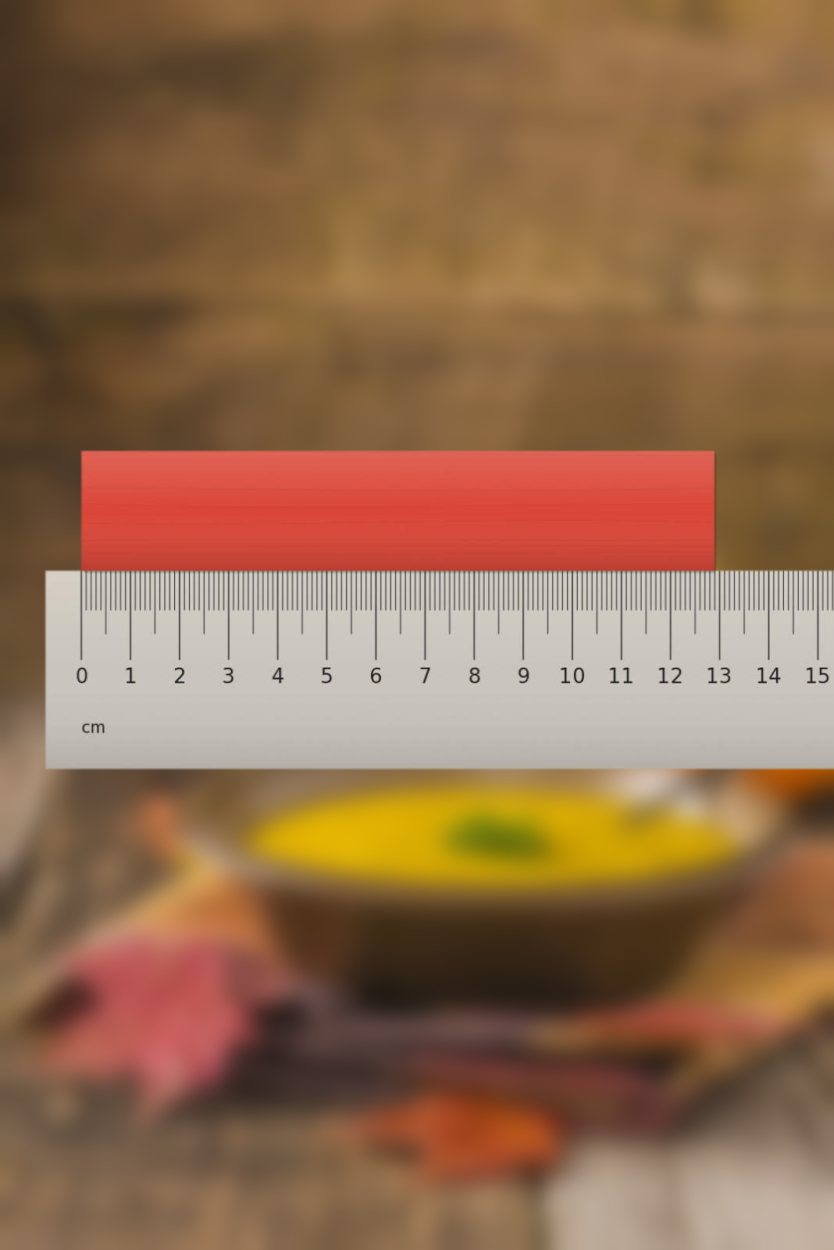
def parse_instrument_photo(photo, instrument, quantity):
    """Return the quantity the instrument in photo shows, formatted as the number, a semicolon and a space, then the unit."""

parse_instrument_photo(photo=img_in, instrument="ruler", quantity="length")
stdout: 12.9; cm
